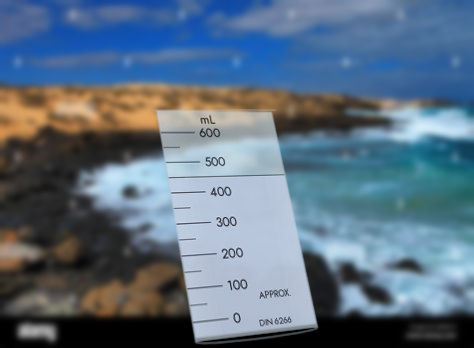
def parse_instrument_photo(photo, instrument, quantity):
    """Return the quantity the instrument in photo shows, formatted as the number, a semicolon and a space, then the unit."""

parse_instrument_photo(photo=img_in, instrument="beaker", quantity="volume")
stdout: 450; mL
